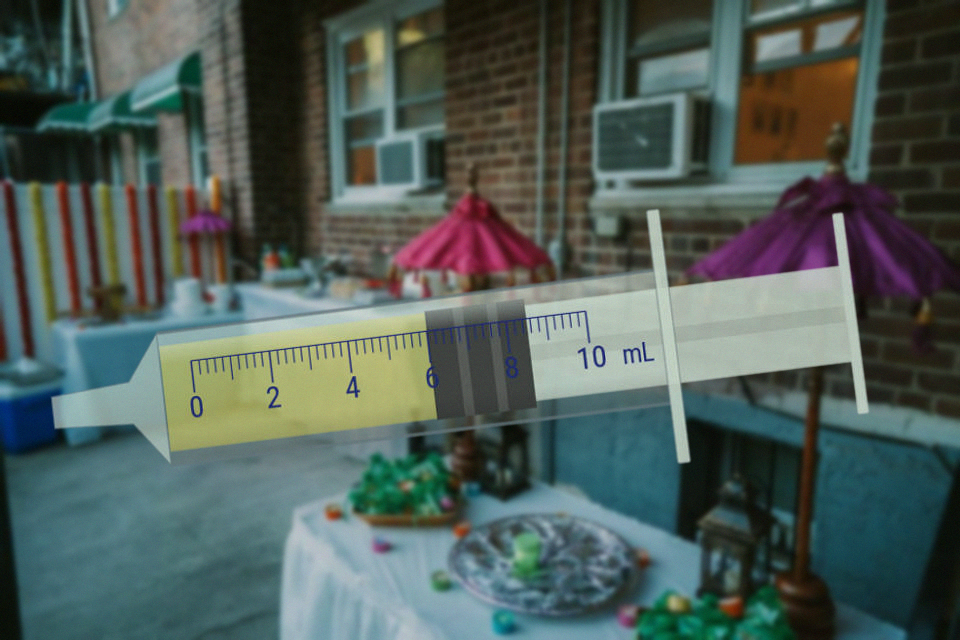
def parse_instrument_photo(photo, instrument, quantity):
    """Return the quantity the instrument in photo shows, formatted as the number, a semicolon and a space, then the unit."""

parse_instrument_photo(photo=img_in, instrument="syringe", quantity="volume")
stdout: 6; mL
